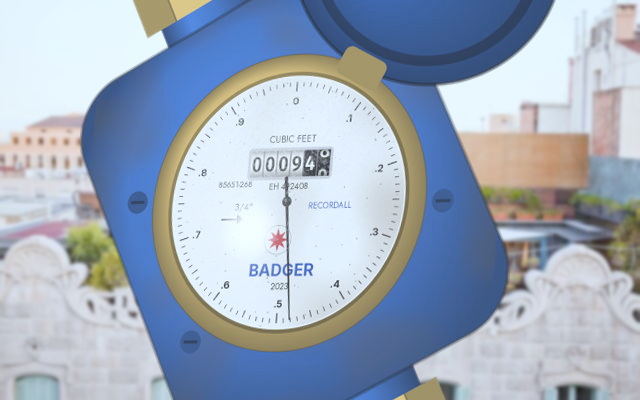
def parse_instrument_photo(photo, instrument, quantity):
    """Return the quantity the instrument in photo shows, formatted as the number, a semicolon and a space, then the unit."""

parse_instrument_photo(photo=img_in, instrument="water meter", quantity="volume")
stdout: 948.48; ft³
